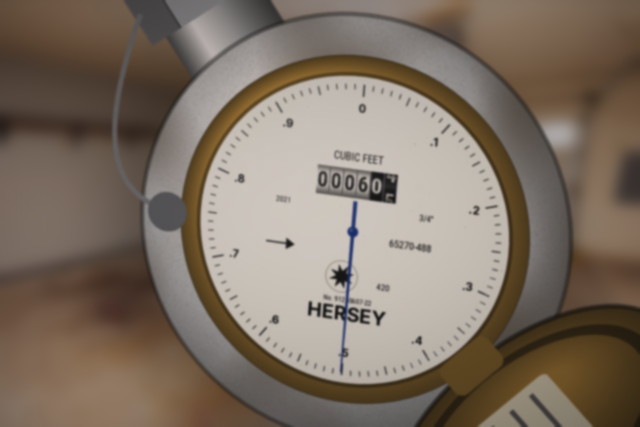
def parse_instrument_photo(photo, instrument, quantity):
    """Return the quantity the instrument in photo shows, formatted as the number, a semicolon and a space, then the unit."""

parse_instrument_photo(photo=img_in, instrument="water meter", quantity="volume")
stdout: 604.50; ft³
